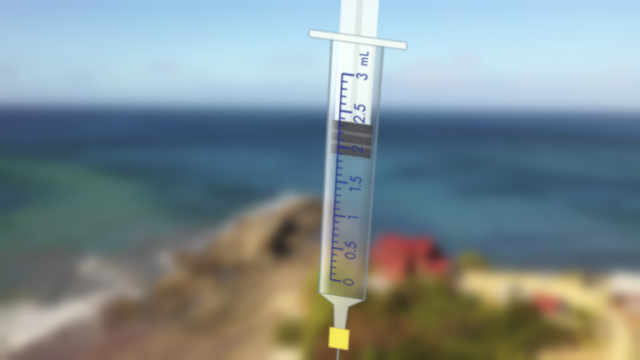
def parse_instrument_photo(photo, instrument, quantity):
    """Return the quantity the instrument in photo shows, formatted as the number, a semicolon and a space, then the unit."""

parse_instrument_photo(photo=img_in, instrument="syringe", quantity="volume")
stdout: 1.9; mL
